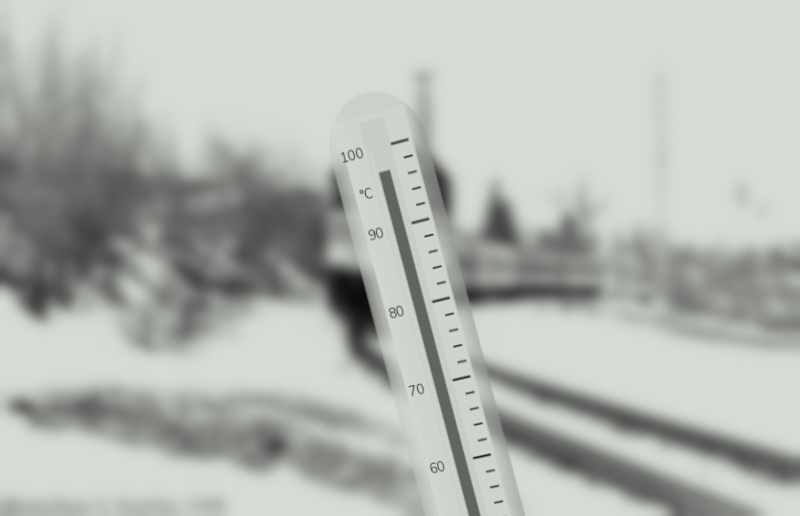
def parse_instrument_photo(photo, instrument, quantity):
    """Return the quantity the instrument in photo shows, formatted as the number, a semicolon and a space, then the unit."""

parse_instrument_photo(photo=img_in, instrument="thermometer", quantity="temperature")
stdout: 97; °C
